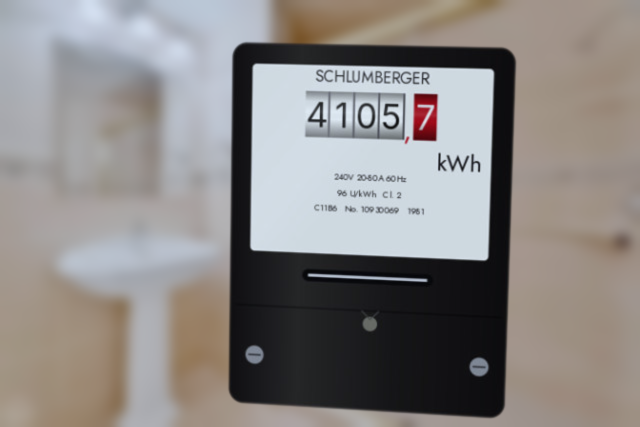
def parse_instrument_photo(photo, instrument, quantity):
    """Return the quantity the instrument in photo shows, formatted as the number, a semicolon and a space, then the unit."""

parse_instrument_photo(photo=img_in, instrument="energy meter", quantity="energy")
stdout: 4105.7; kWh
